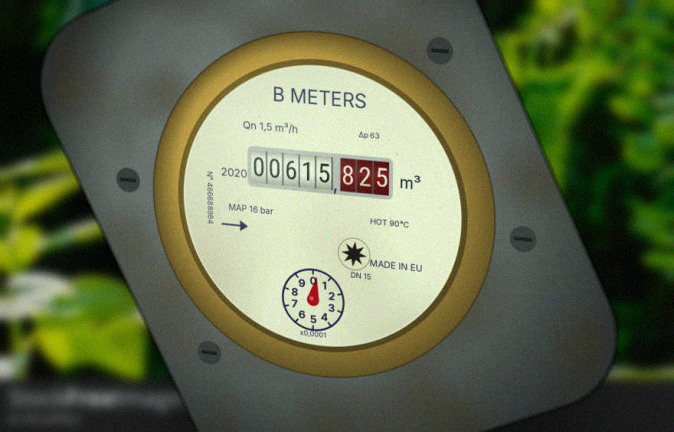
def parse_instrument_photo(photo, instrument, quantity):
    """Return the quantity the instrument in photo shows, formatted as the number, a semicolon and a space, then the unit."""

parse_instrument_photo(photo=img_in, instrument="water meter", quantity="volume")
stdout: 615.8250; m³
